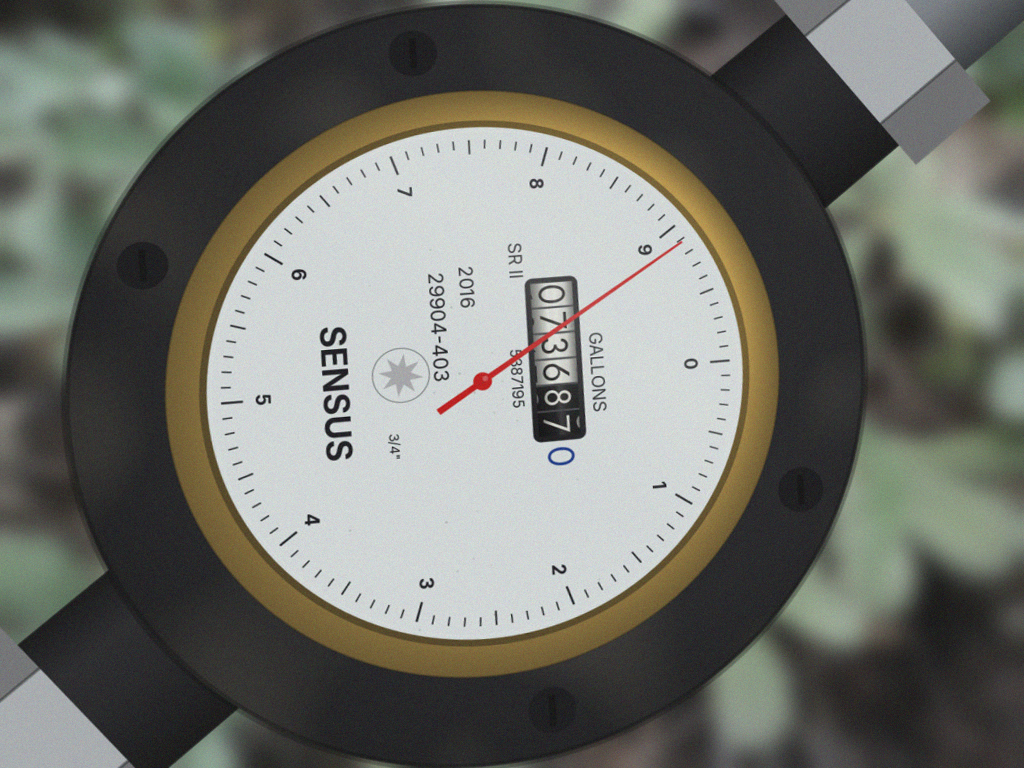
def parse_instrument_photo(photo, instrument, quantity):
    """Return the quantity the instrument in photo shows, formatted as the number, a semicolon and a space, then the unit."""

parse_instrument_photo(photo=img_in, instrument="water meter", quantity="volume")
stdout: 736869.1; gal
